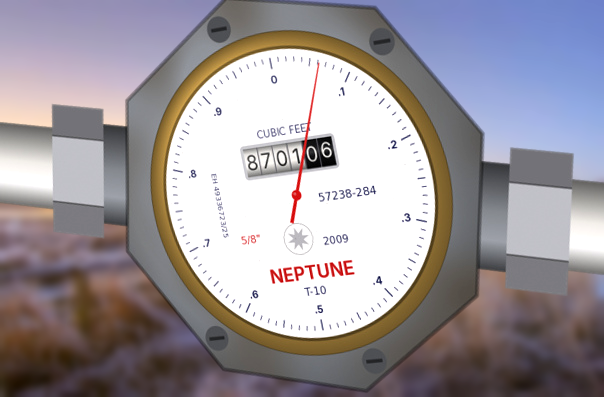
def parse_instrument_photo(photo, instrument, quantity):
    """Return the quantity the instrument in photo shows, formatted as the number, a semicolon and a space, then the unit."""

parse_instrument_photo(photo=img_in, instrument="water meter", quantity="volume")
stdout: 870106.06; ft³
